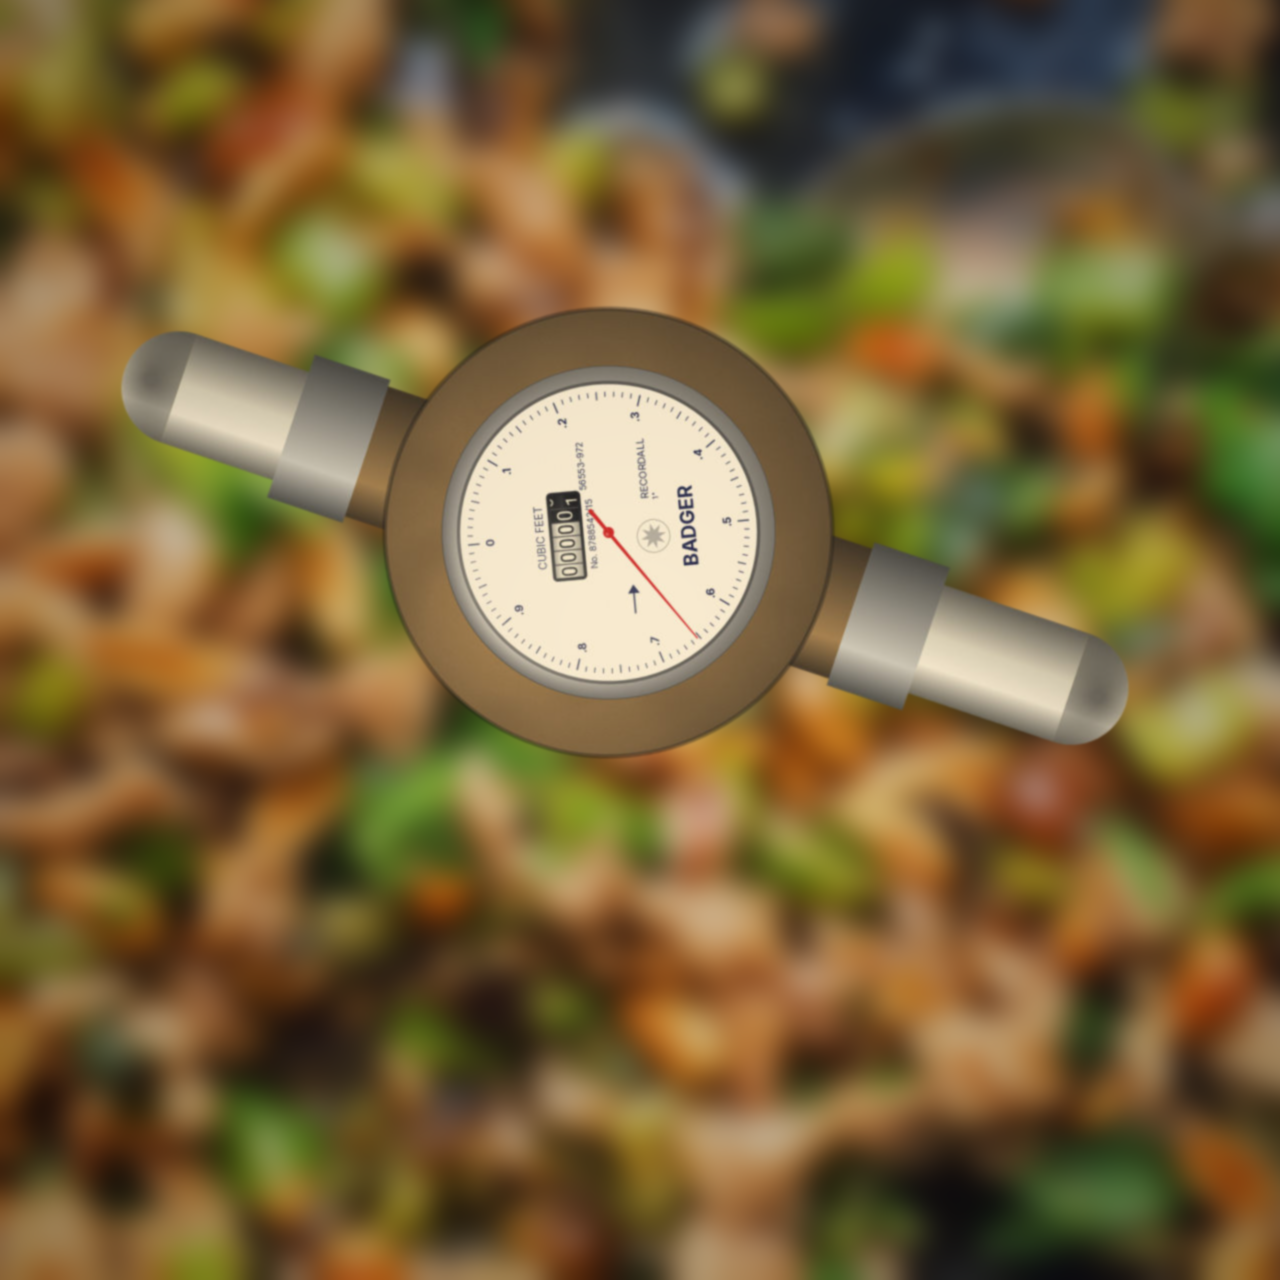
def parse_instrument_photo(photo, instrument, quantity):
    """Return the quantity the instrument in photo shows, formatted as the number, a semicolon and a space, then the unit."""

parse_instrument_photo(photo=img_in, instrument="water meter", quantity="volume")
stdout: 0.65; ft³
